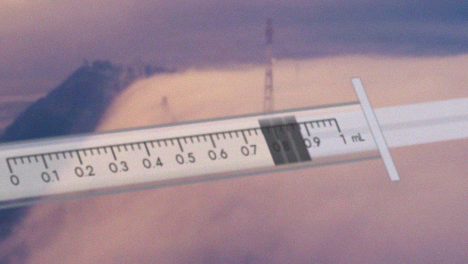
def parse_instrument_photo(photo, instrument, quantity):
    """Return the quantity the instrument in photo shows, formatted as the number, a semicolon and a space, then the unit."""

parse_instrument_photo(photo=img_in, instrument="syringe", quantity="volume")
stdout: 0.76; mL
